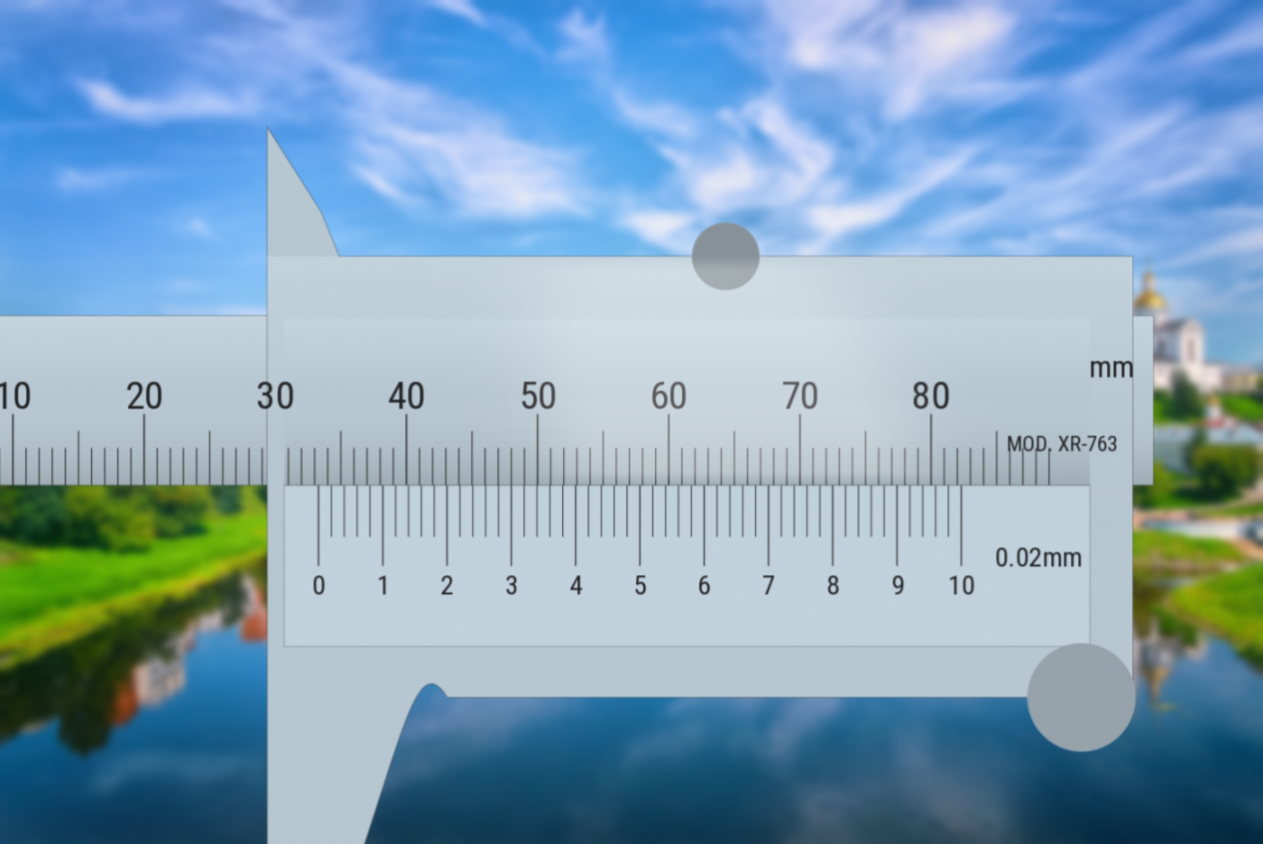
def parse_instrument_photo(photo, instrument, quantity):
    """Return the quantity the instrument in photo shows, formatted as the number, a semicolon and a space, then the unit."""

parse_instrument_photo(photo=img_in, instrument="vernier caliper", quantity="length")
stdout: 33.3; mm
